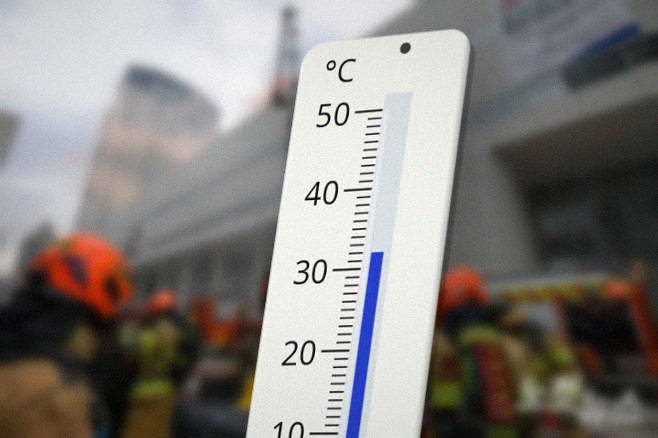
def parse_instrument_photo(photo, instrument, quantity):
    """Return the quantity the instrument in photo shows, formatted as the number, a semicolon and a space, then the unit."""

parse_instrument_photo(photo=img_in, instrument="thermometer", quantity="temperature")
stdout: 32; °C
